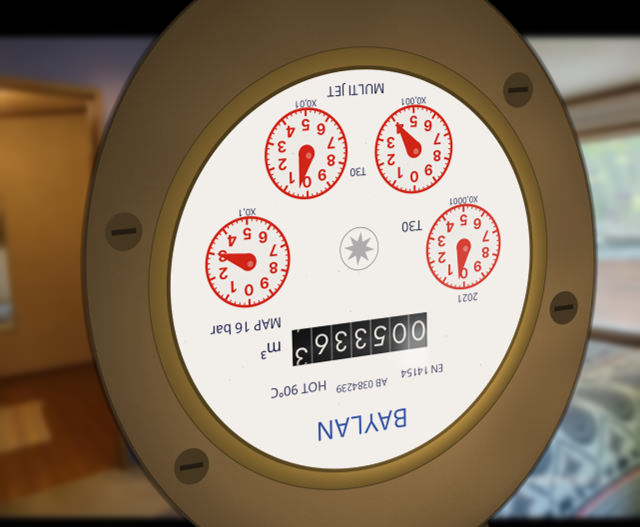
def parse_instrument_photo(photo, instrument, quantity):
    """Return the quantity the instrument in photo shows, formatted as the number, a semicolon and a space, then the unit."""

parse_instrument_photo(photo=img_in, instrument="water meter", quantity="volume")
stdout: 53363.3040; m³
